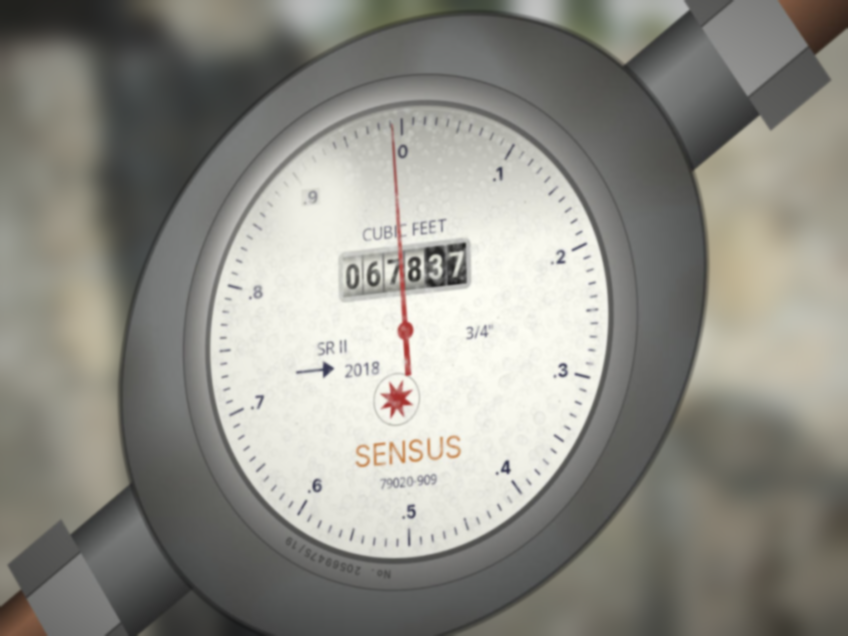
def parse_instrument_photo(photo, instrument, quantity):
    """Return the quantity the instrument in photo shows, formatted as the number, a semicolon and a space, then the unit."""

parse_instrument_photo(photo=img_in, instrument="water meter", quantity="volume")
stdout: 67836.99; ft³
